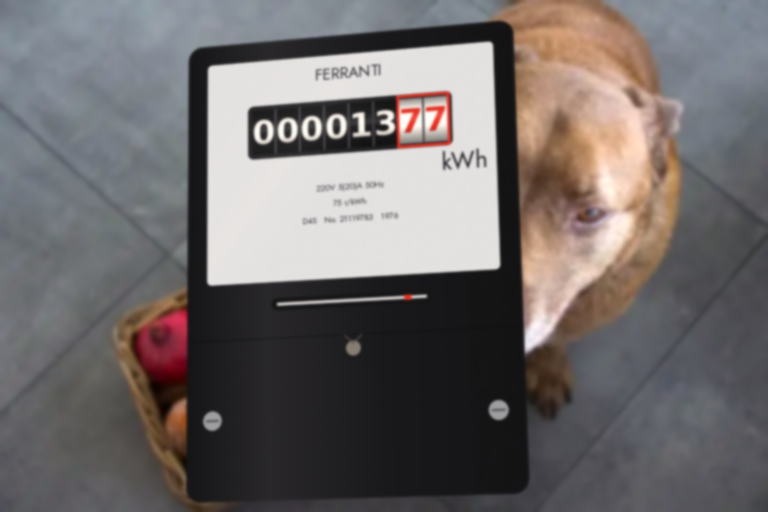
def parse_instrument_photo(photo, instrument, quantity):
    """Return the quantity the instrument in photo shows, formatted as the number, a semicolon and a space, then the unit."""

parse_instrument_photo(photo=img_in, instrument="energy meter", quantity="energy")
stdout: 13.77; kWh
